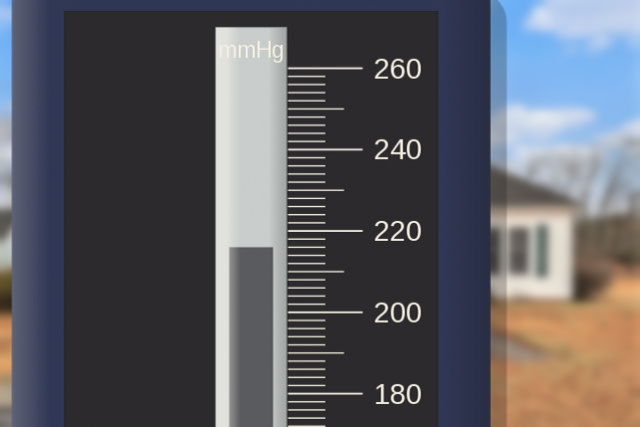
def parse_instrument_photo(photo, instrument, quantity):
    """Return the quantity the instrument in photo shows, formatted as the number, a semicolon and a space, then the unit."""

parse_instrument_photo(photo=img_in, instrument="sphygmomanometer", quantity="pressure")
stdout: 216; mmHg
